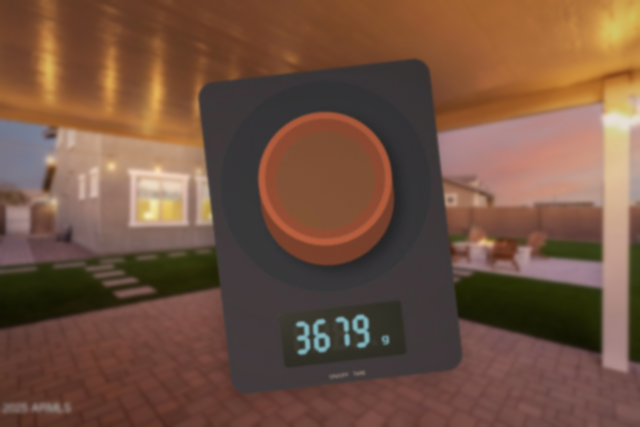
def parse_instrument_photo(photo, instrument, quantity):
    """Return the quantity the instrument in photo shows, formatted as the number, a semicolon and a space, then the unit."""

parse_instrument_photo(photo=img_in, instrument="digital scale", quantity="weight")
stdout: 3679; g
